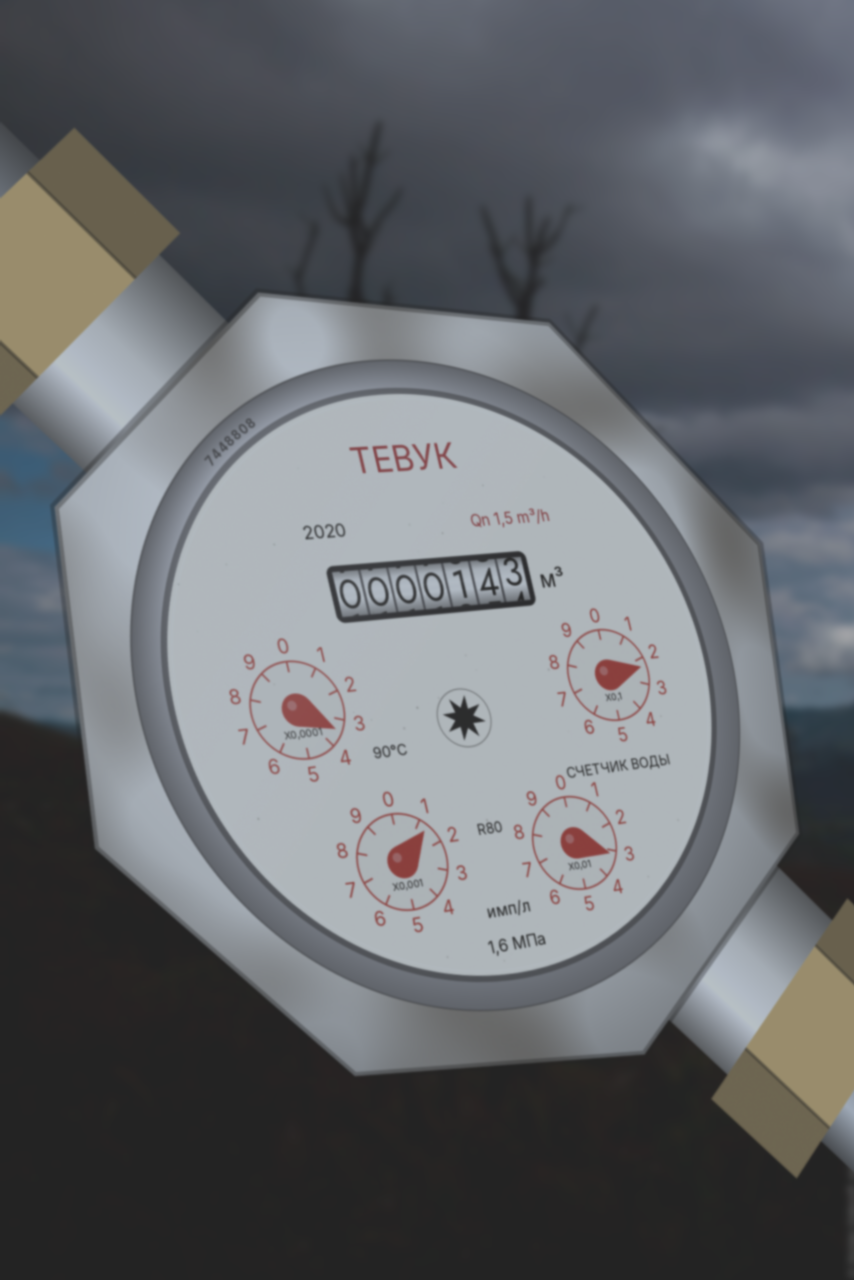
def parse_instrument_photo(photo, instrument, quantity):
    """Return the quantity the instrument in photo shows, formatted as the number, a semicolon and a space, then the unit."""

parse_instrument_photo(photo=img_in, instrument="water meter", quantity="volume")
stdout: 143.2313; m³
